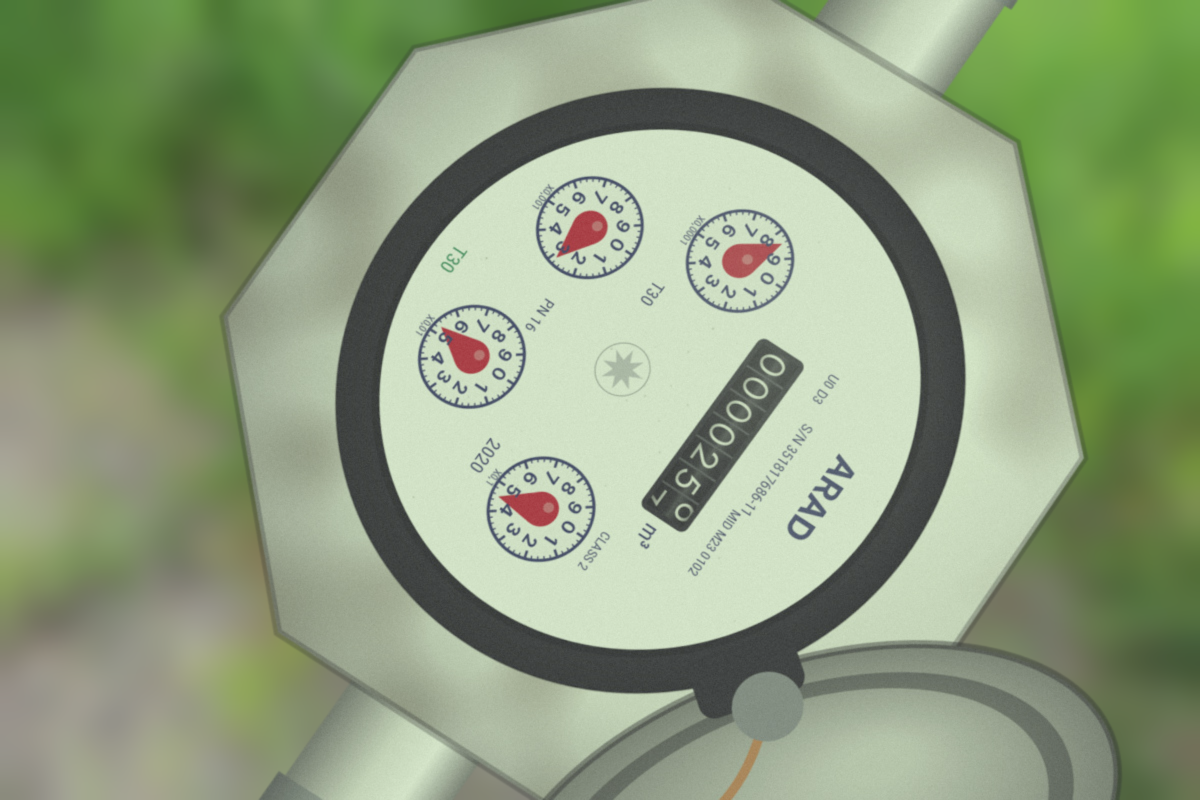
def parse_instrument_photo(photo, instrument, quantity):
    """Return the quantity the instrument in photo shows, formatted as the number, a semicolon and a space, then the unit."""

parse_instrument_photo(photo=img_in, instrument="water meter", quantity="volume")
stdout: 256.4528; m³
